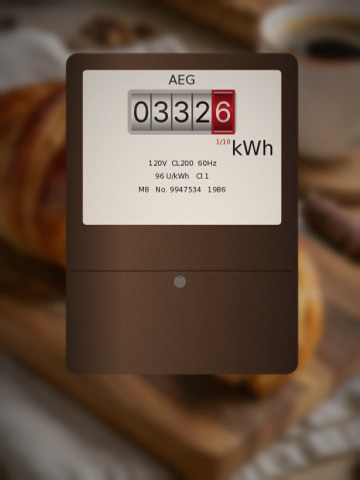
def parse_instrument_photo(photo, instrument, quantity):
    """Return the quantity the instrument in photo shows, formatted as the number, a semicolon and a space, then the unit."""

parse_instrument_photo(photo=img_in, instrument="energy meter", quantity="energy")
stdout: 332.6; kWh
